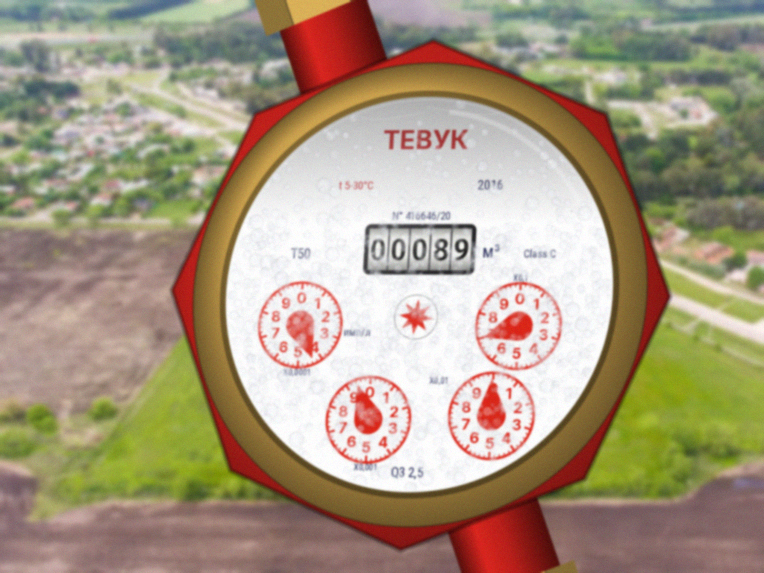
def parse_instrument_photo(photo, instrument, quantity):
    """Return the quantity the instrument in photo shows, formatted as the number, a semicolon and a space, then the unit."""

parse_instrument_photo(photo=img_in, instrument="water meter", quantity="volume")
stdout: 89.6994; m³
